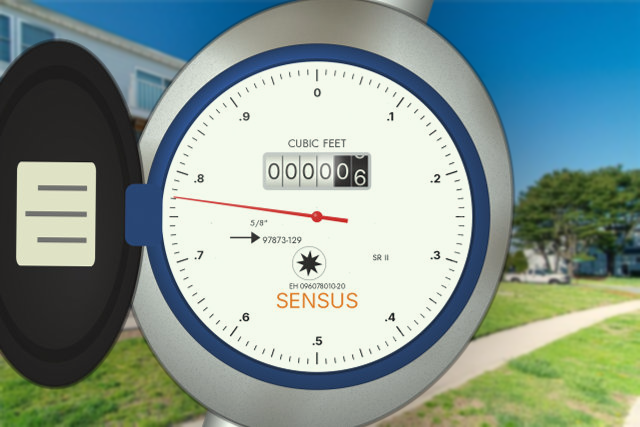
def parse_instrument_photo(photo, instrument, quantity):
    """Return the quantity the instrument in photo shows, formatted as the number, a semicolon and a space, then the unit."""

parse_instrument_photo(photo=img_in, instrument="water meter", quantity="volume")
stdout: 5.77; ft³
